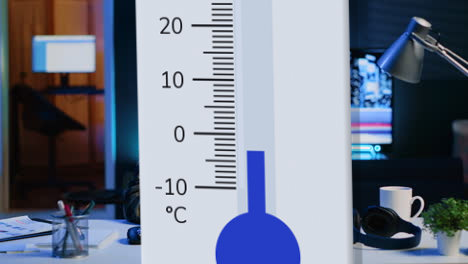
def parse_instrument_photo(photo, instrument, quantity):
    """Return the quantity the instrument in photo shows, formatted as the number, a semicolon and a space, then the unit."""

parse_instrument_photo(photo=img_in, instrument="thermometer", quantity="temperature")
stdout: -3; °C
